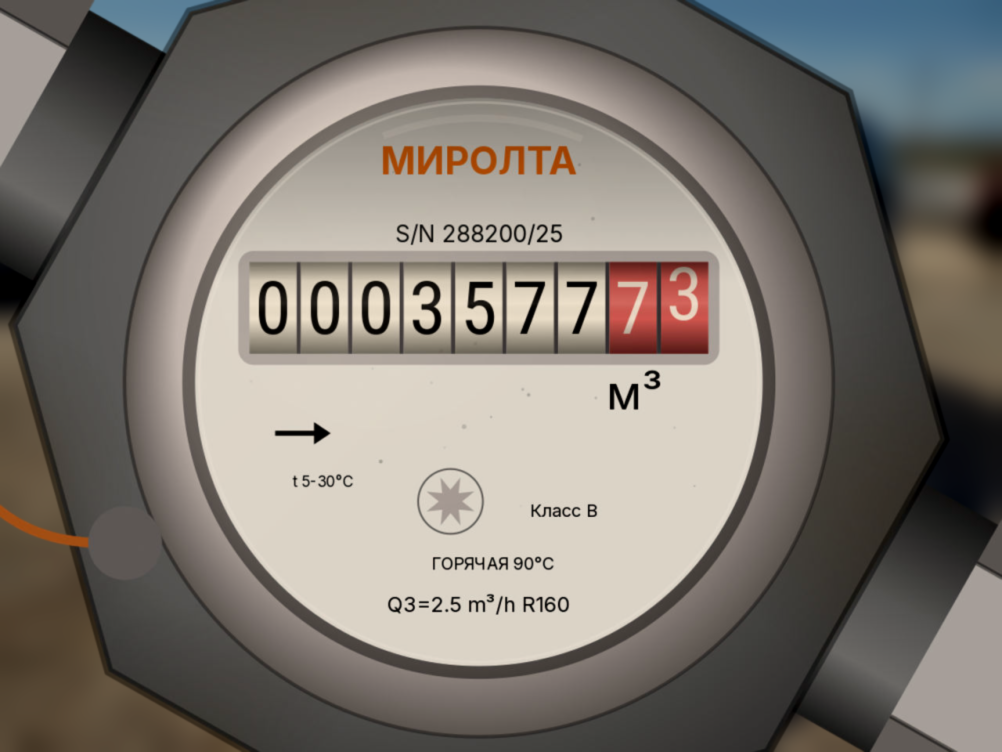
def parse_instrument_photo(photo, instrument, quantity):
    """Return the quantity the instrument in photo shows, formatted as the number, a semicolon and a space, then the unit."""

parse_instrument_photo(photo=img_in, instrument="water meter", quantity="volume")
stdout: 3577.73; m³
